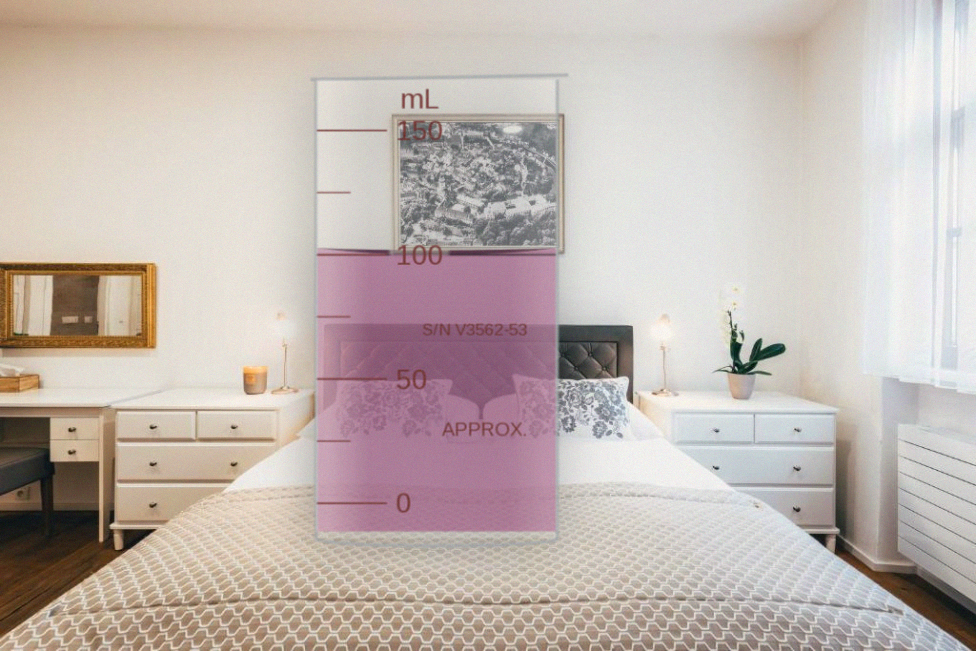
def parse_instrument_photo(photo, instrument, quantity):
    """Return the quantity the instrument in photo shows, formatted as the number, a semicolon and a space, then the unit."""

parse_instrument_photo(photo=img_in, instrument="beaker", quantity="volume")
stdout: 100; mL
